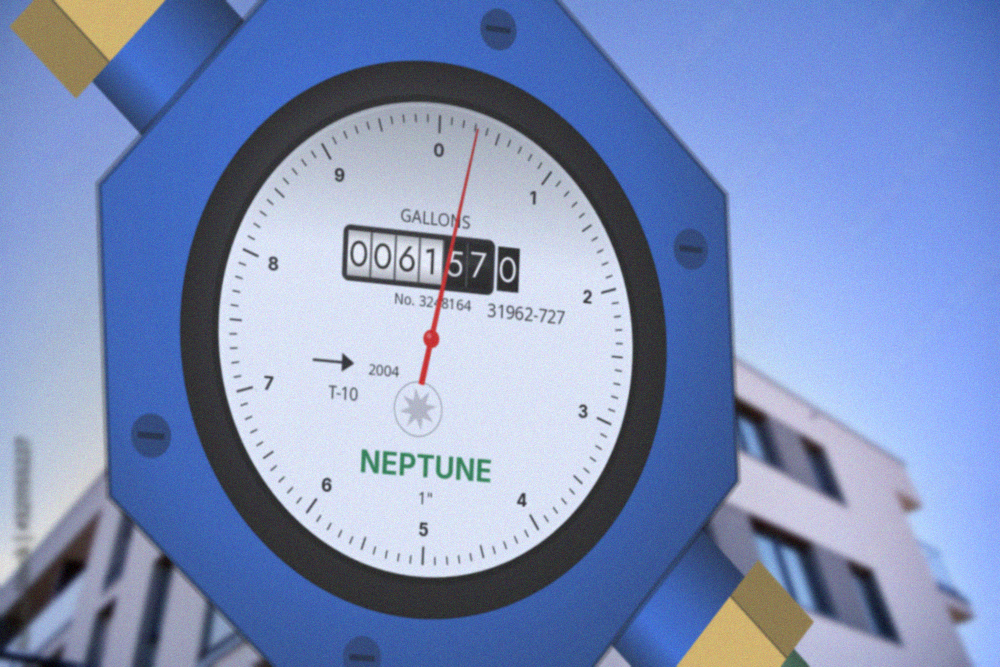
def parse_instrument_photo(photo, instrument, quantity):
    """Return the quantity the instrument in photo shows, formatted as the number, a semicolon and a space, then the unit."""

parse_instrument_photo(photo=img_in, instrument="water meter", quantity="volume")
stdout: 61570.3; gal
